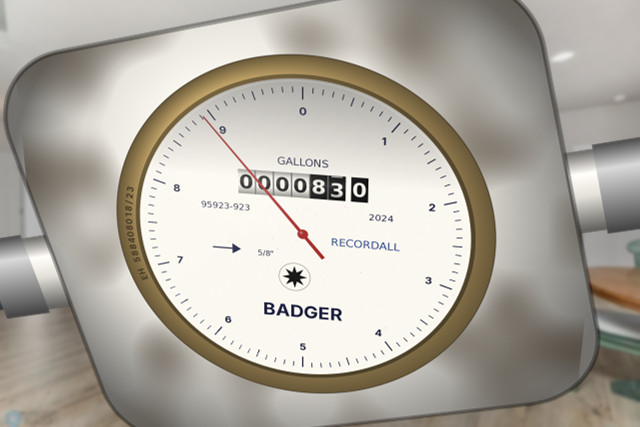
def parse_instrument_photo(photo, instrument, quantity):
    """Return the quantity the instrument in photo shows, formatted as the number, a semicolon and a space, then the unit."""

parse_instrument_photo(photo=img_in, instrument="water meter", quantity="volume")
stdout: 828.9; gal
